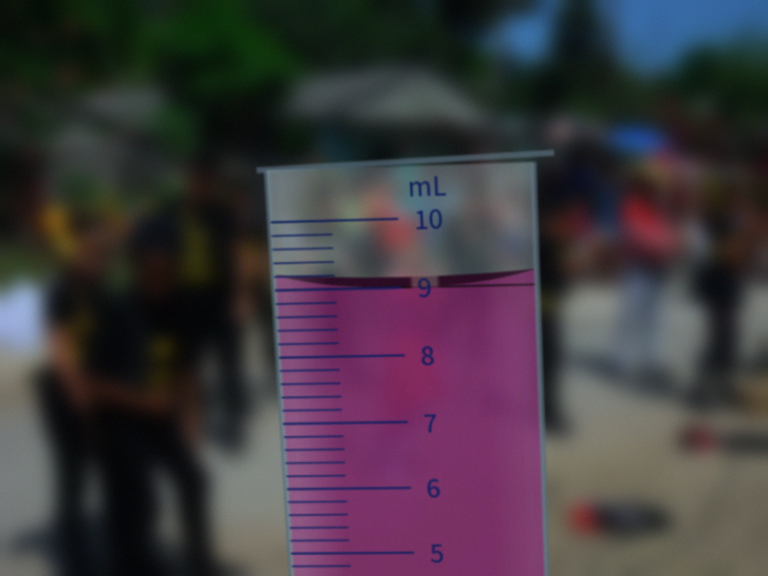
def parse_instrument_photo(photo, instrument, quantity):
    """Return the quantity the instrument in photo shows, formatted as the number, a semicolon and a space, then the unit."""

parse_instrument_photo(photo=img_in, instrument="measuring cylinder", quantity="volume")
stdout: 9; mL
